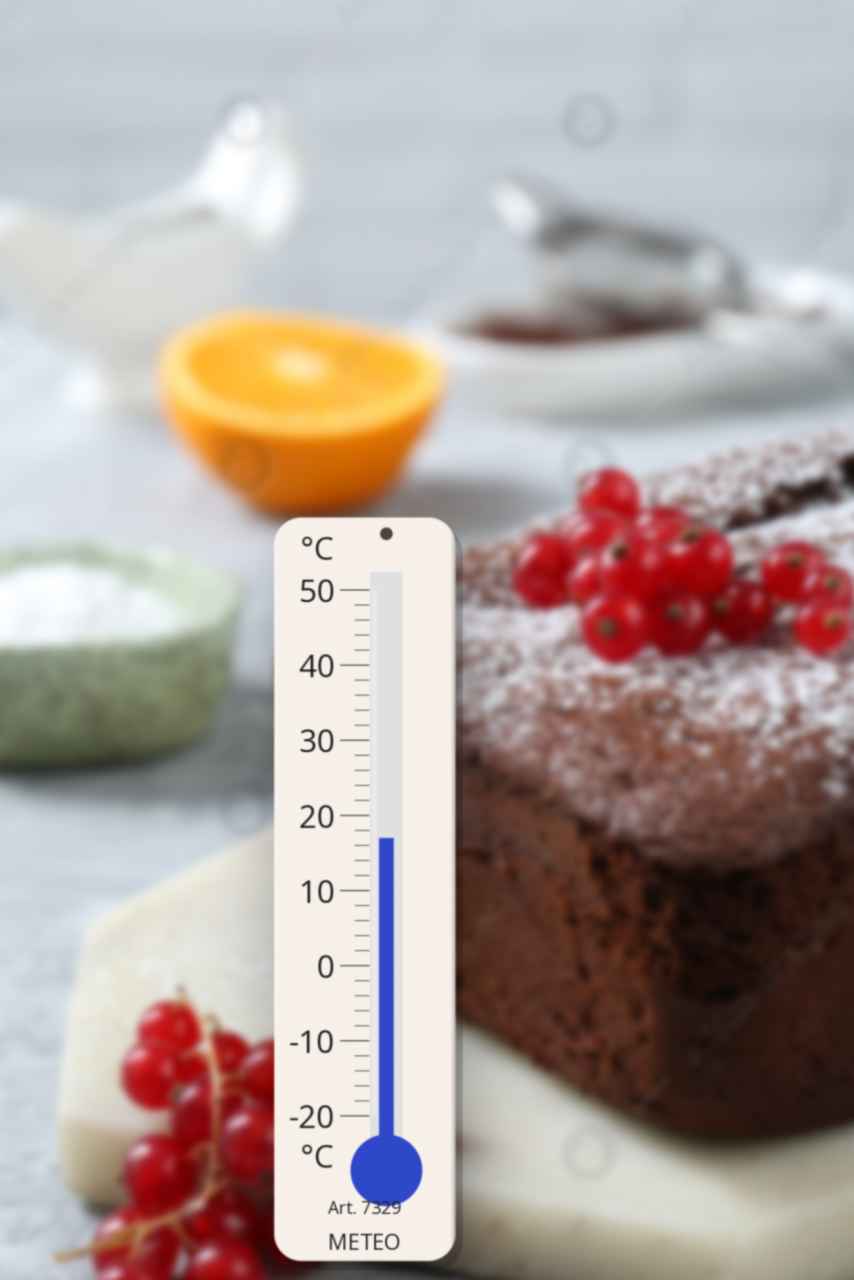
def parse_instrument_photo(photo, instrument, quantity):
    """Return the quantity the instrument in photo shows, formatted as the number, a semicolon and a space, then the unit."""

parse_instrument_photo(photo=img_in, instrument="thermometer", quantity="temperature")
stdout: 17; °C
